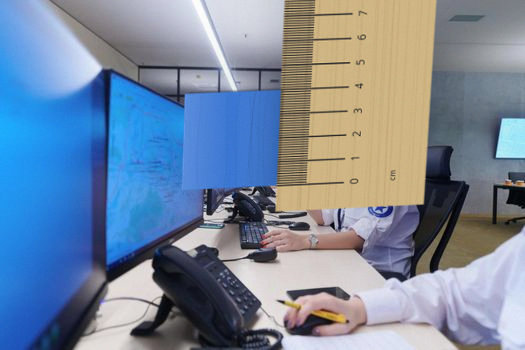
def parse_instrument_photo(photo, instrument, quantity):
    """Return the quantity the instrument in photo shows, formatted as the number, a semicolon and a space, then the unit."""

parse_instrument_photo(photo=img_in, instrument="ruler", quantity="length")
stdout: 4; cm
